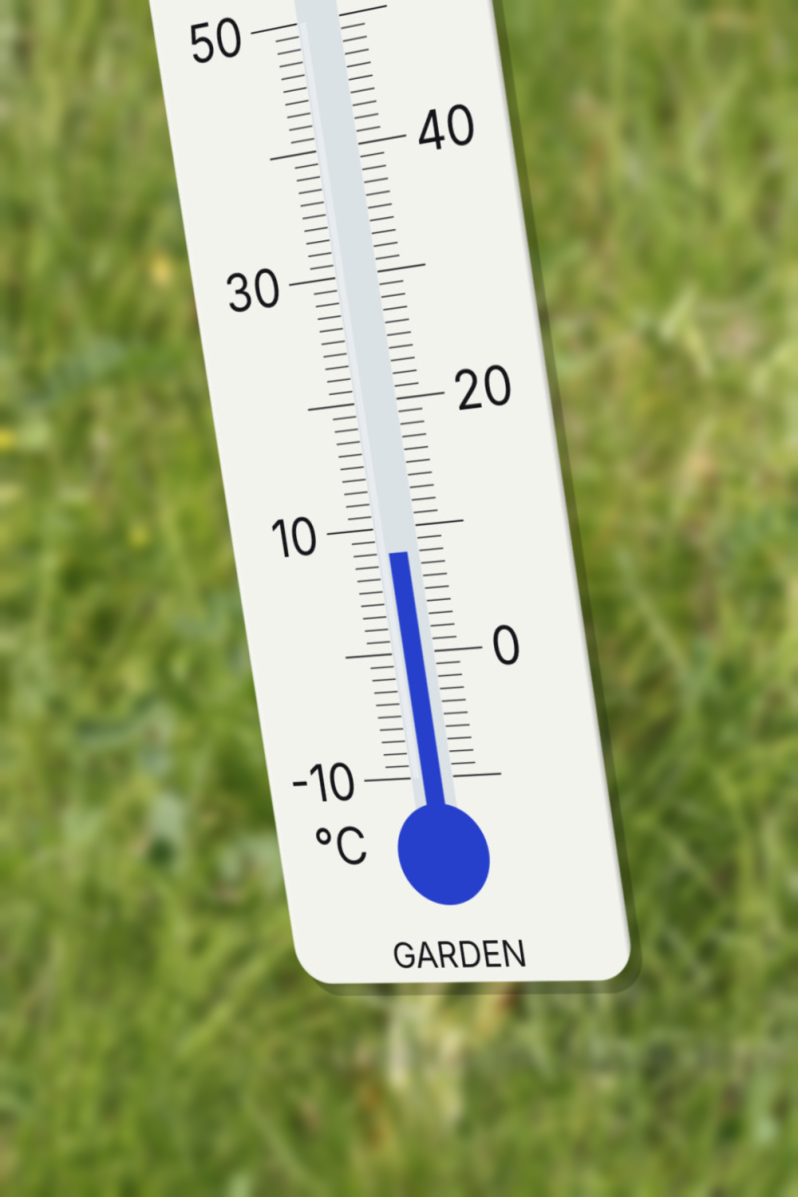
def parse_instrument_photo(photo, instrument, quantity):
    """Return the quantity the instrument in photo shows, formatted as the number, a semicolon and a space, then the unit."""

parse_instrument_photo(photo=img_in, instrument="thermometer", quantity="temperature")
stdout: 8; °C
